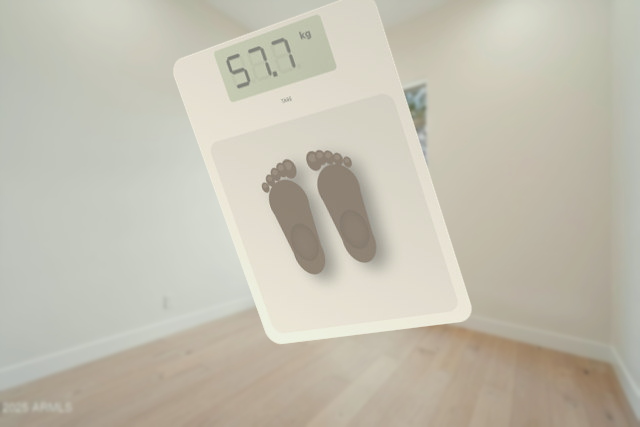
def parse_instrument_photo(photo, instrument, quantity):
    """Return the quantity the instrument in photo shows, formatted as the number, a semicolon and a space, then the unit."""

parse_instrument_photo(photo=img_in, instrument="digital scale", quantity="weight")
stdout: 57.7; kg
